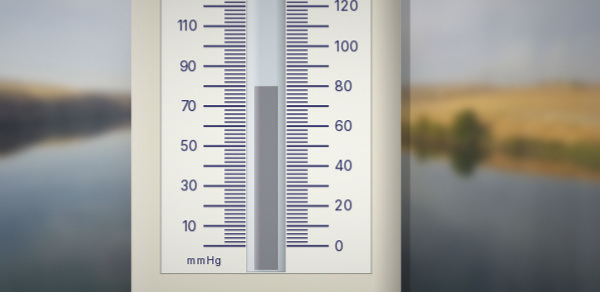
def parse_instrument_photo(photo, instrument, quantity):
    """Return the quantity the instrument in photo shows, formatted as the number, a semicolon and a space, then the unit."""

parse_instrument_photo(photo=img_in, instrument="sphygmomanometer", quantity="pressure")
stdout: 80; mmHg
